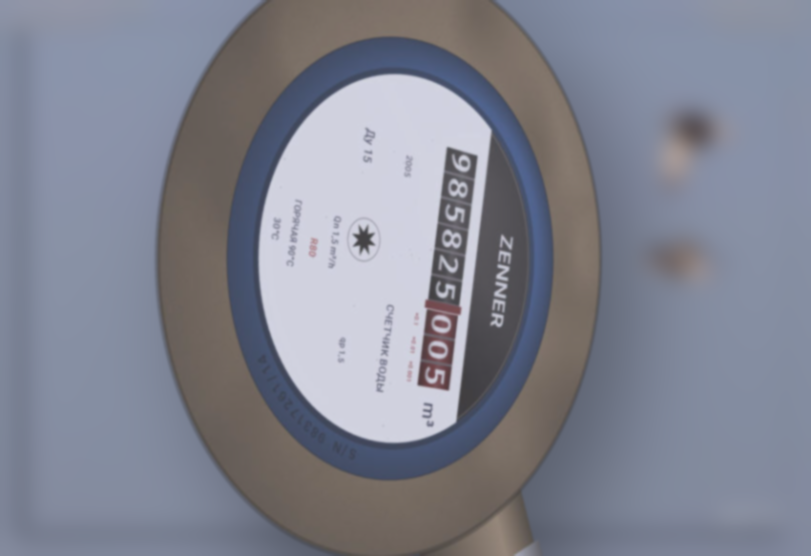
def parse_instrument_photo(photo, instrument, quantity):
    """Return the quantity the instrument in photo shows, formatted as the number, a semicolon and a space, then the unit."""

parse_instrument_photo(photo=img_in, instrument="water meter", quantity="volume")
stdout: 985825.005; m³
